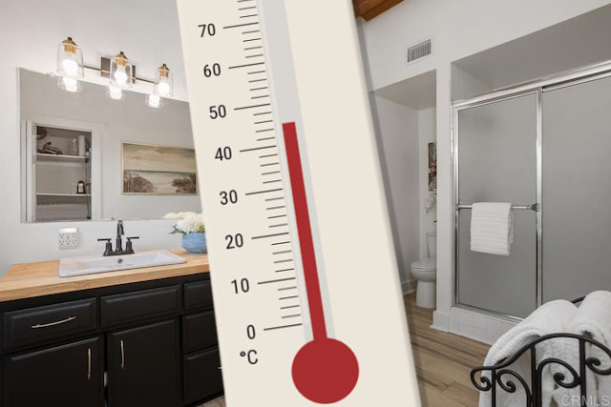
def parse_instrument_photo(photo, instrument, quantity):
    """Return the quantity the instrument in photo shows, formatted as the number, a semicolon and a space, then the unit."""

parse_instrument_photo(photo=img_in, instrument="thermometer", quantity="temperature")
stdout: 45; °C
